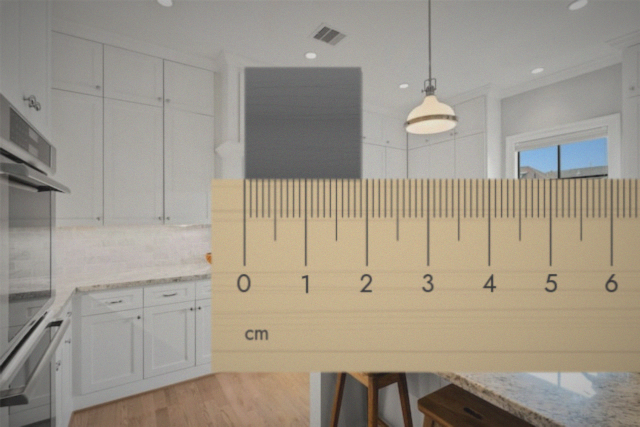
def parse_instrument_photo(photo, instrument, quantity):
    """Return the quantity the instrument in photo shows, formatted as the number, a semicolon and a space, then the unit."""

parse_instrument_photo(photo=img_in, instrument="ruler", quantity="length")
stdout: 1.9; cm
